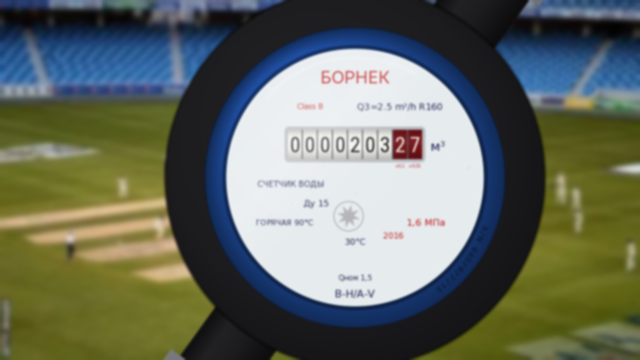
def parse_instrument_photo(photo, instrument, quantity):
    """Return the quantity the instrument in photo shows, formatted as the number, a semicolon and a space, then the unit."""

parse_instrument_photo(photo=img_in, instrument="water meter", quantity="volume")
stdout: 203.27; m³
